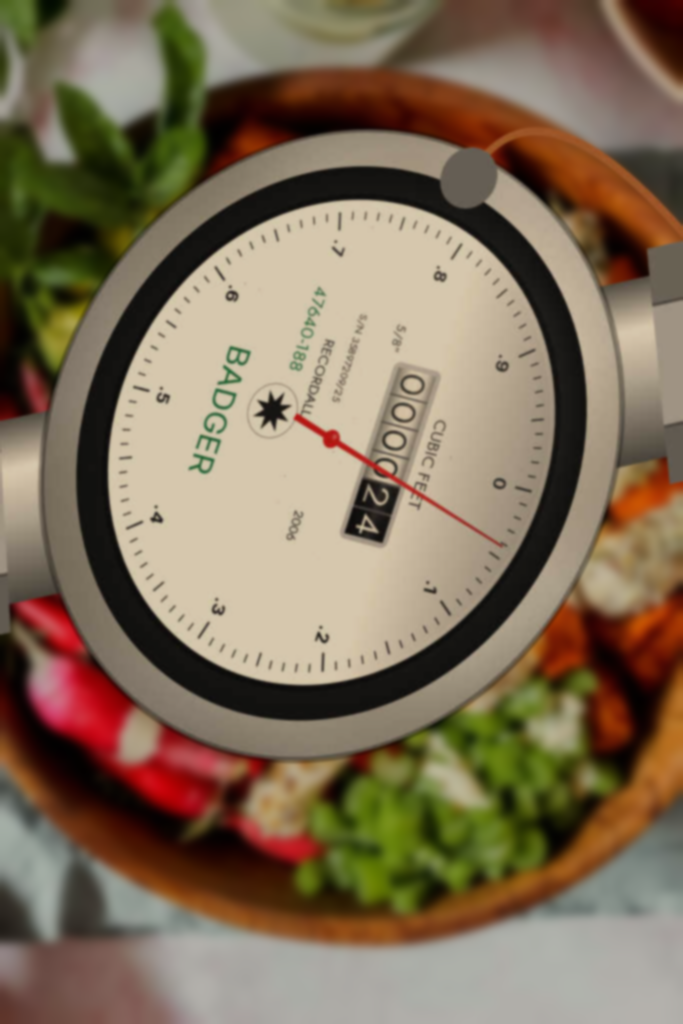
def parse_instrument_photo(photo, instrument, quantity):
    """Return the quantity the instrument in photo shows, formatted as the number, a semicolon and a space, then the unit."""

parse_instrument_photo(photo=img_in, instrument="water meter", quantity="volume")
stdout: 24.04; ft³
